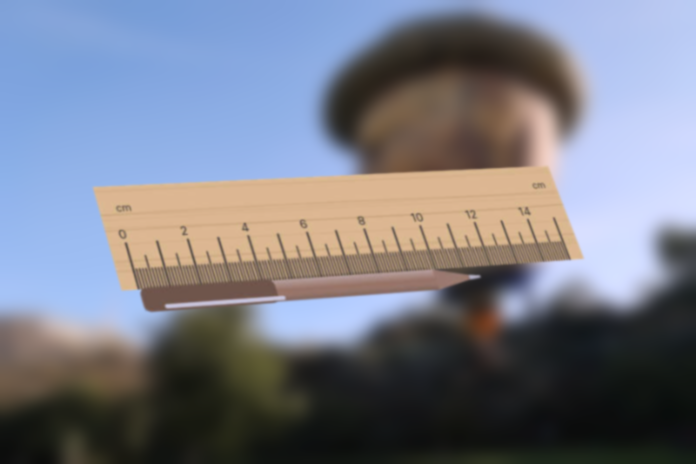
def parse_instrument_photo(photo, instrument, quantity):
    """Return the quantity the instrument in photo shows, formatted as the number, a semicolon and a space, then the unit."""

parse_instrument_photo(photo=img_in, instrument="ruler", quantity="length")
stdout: 11.5; cm
